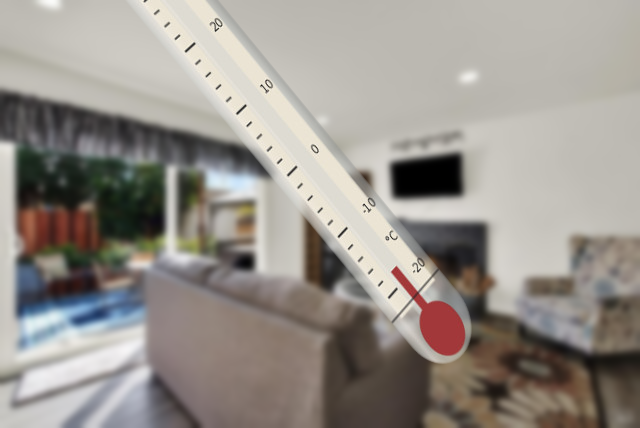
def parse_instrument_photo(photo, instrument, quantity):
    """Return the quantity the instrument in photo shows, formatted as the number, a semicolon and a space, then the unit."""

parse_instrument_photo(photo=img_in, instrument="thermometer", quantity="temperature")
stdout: -18; °C
